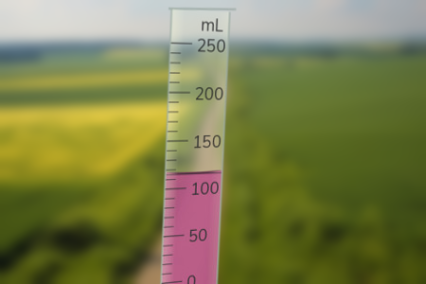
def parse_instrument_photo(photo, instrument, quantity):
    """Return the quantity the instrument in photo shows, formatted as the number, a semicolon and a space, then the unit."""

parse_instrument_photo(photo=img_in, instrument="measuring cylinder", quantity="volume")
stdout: 115; mL
